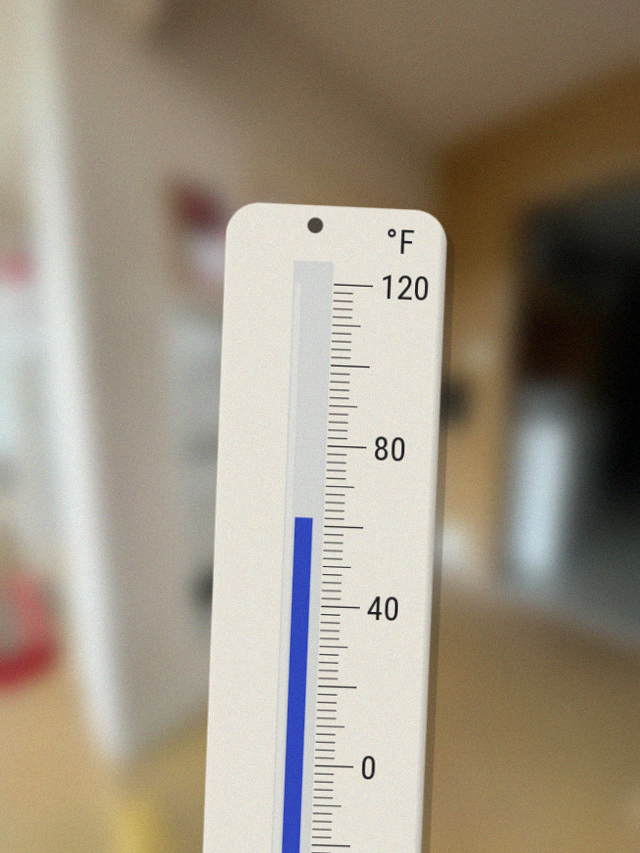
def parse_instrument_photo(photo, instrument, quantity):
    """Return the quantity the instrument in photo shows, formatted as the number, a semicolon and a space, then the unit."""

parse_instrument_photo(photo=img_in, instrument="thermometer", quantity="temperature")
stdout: 62; °F
